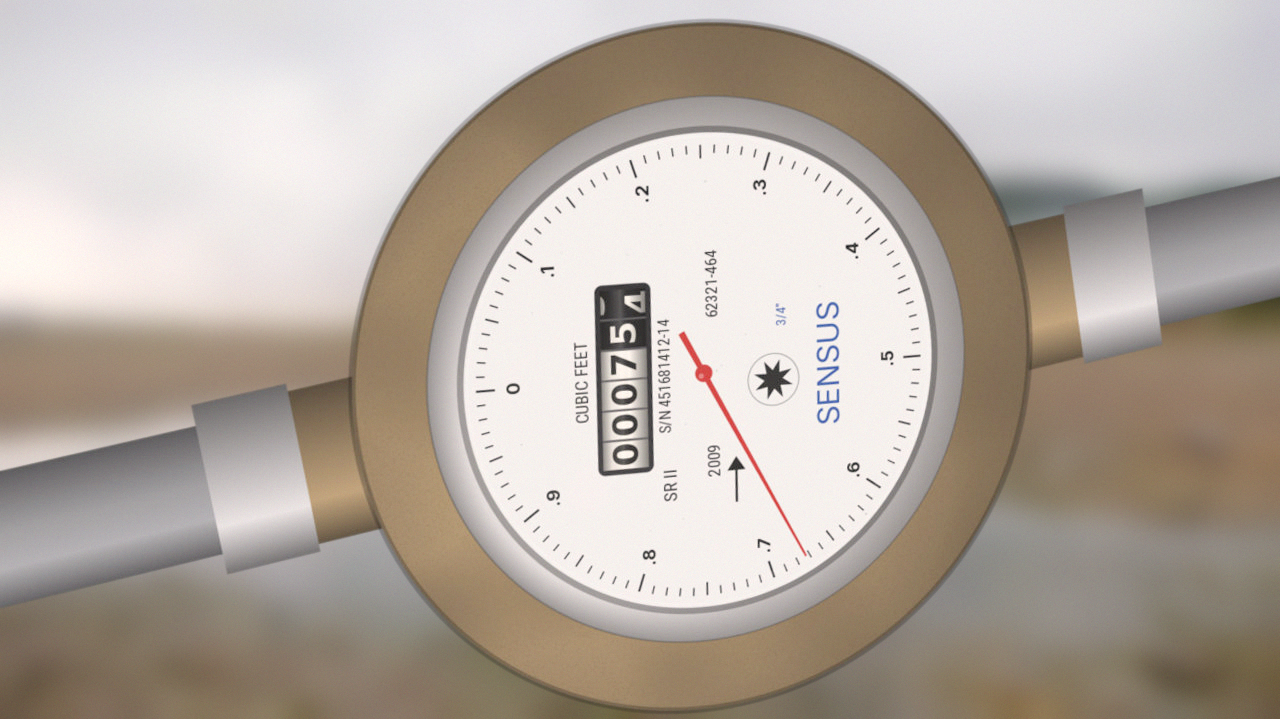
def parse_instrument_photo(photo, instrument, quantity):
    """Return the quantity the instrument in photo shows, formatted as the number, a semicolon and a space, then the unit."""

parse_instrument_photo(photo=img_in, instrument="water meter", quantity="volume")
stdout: 753.67; ft³
